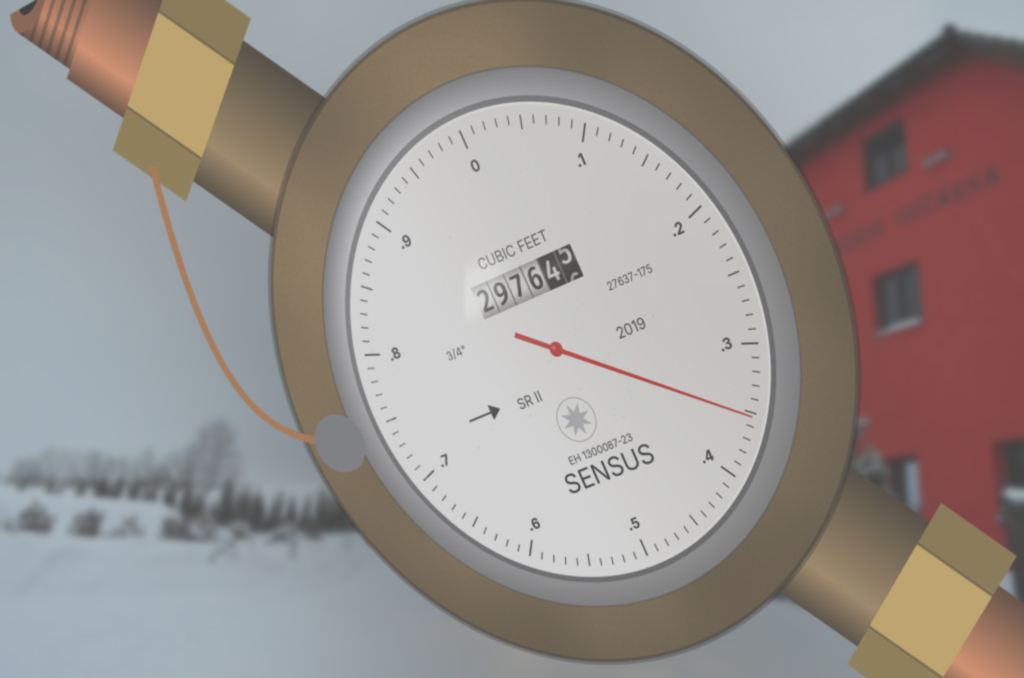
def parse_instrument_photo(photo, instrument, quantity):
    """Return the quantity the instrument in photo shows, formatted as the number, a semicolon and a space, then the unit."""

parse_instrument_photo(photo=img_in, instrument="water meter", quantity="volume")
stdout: 297645.35; ft³
